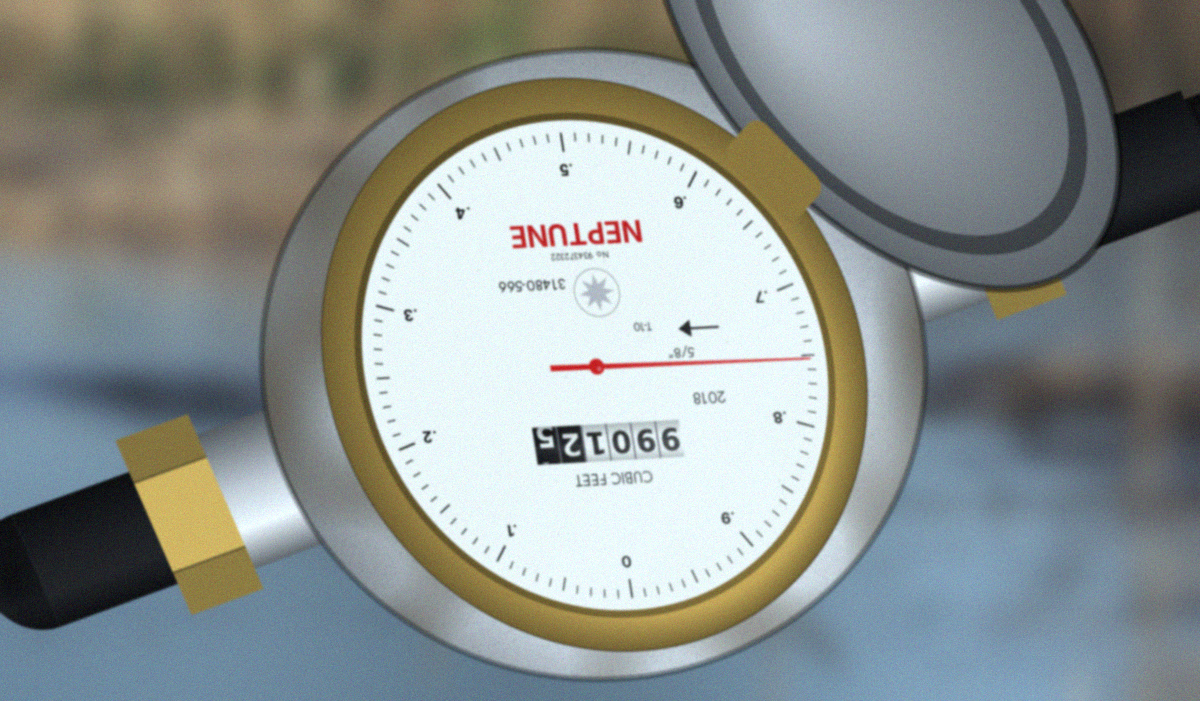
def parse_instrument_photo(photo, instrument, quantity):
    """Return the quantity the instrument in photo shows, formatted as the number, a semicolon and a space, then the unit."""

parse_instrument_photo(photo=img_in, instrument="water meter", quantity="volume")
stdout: 990124.75; ft³
